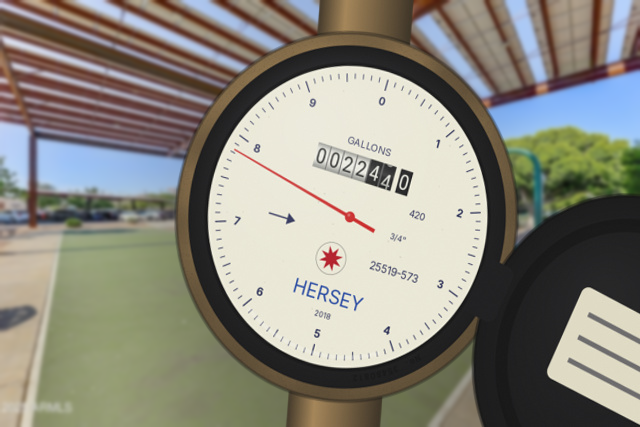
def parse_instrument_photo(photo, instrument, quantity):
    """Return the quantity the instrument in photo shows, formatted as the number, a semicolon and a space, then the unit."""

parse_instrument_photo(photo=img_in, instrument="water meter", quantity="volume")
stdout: 22437.8; gal
